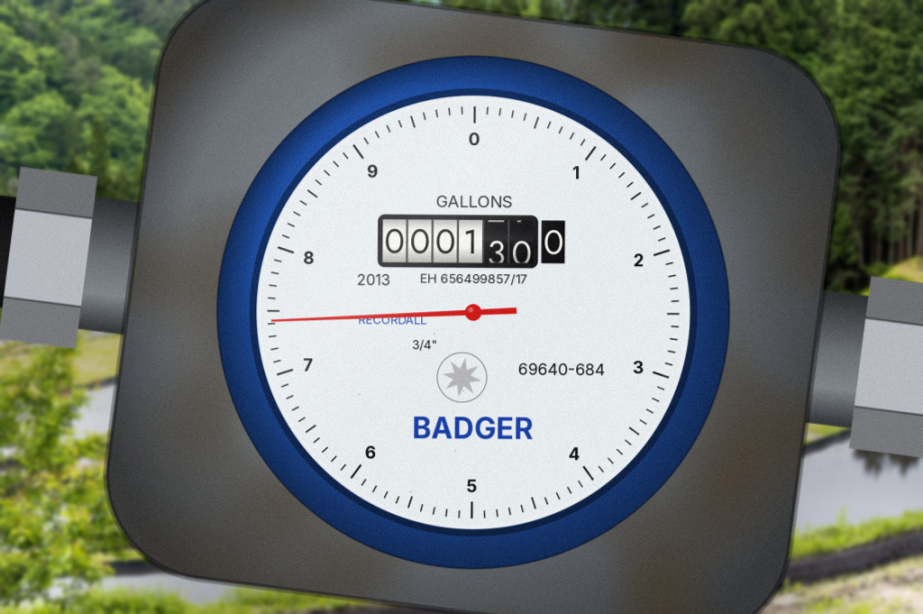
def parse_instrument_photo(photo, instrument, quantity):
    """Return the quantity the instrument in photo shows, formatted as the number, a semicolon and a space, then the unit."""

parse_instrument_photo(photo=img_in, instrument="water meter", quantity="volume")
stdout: 1297.4; gal
